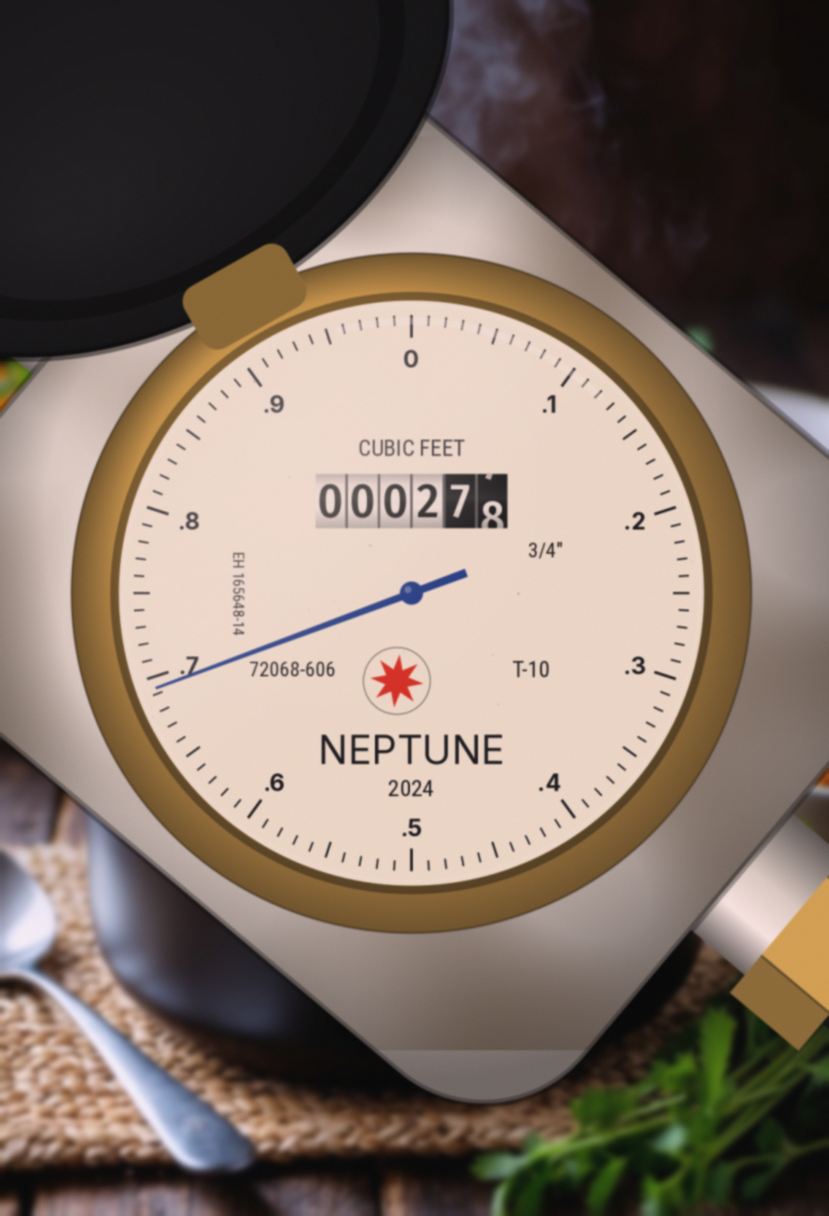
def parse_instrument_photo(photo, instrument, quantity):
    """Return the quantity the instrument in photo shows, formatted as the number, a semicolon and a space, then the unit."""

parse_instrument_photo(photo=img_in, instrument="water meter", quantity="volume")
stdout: 277.69; ft³
